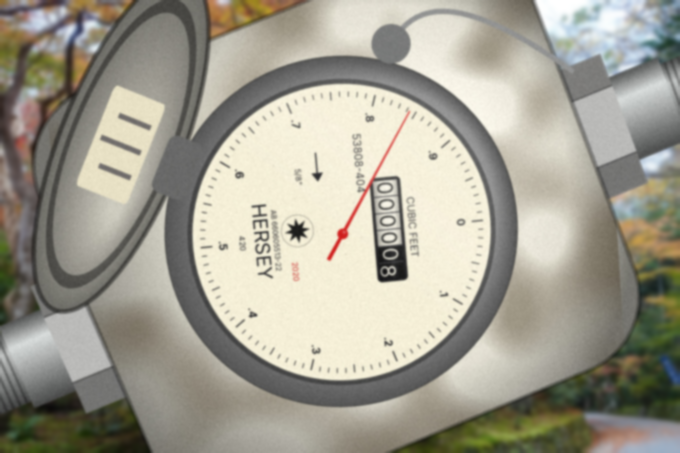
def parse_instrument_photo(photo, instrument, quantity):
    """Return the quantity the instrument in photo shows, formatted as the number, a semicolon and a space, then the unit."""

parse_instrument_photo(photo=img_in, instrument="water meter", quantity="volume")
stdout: 7.84; ft³
